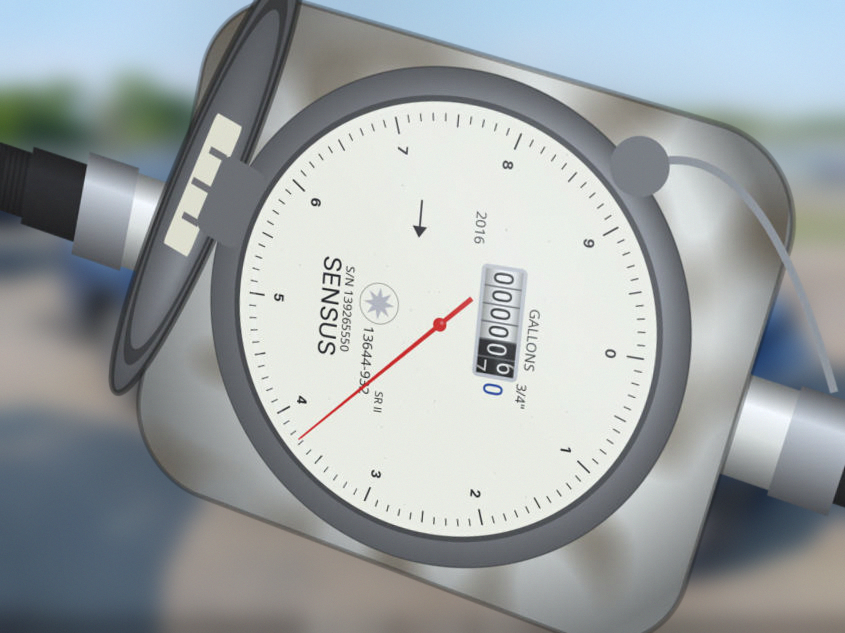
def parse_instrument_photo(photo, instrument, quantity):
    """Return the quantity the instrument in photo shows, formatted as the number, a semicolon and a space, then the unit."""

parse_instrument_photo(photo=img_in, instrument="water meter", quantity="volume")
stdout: 63.7; gal
